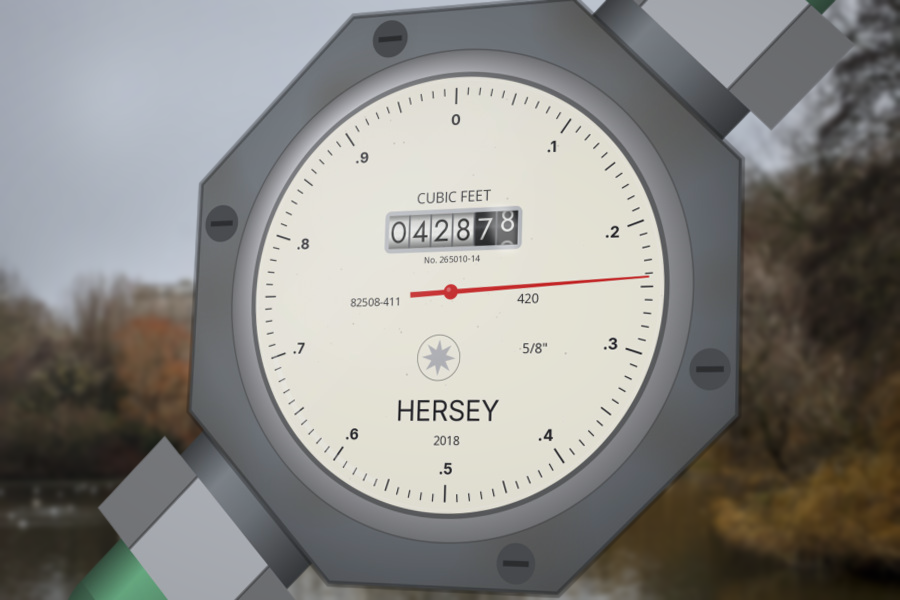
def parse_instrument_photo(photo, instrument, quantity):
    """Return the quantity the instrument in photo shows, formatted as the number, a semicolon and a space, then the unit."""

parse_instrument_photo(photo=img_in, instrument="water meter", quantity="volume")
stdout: 42878.24; ft³
